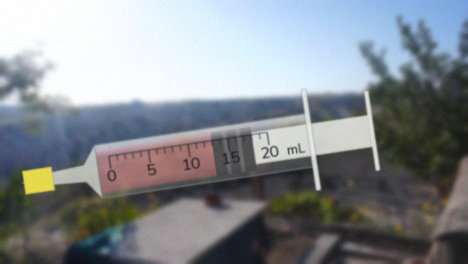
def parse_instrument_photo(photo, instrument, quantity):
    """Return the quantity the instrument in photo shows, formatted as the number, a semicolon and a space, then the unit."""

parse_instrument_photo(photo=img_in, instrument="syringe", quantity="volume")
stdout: 13; mL
